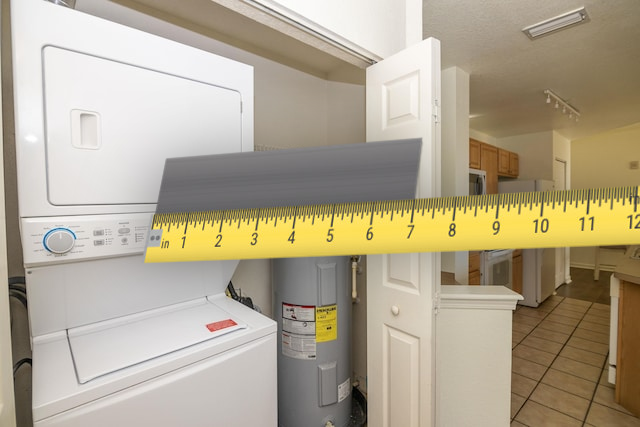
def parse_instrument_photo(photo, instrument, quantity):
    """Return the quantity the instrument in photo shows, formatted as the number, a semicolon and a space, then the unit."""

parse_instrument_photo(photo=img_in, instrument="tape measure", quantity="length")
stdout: 7; in
